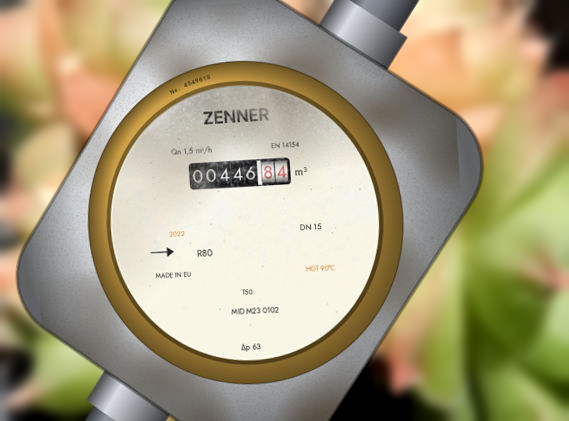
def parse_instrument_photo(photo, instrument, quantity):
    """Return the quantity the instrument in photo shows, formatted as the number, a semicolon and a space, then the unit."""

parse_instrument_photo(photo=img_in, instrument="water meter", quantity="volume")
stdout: 446.84; m³
